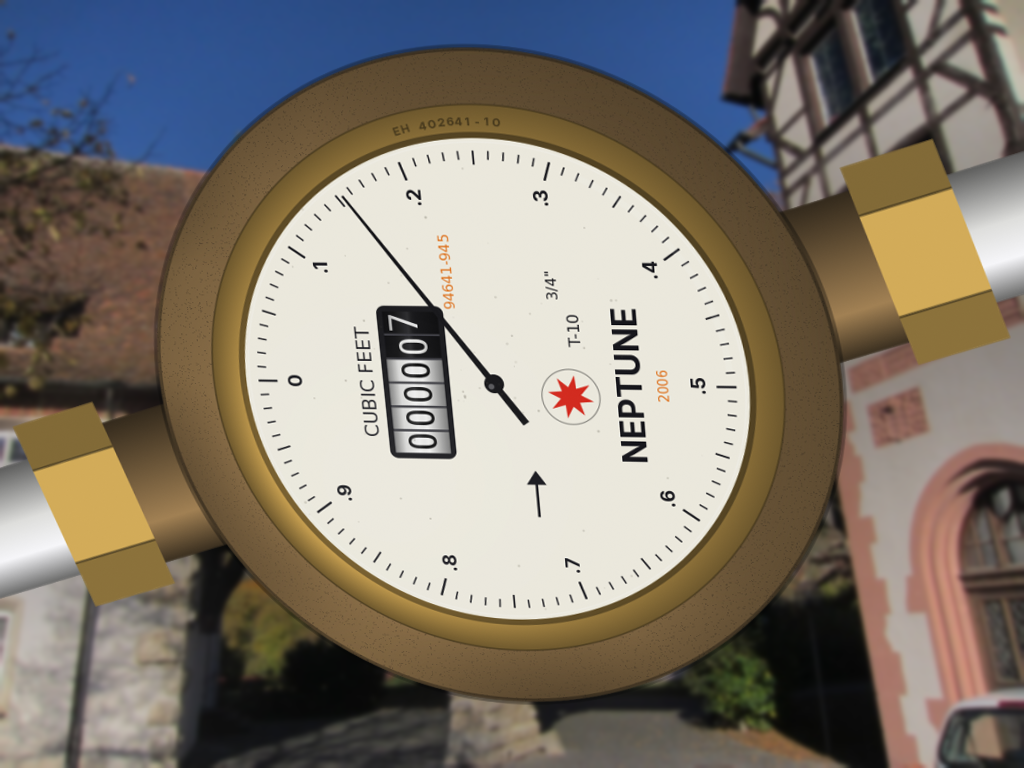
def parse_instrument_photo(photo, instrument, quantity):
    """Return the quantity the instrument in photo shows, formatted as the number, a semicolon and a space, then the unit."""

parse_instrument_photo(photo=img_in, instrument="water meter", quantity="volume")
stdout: 7.15; ft³
